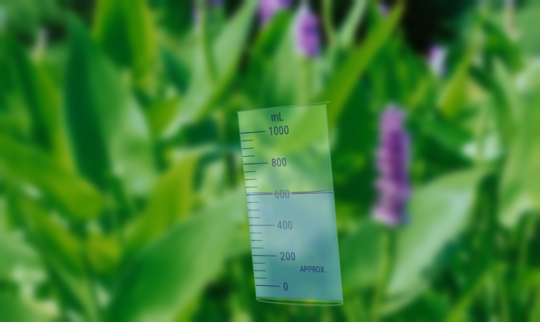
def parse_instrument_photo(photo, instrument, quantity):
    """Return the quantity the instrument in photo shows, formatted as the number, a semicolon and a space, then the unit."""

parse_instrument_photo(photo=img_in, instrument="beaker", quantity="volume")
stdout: 600; mL
